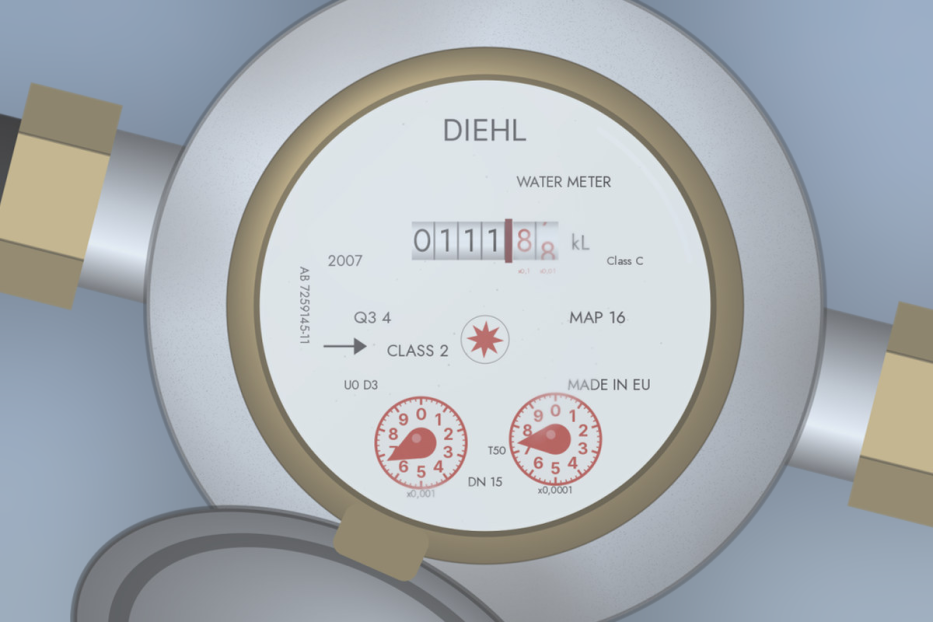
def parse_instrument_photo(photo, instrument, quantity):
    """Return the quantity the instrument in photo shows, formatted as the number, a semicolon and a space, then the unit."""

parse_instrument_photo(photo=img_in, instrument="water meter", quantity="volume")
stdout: 111.8767; kL
